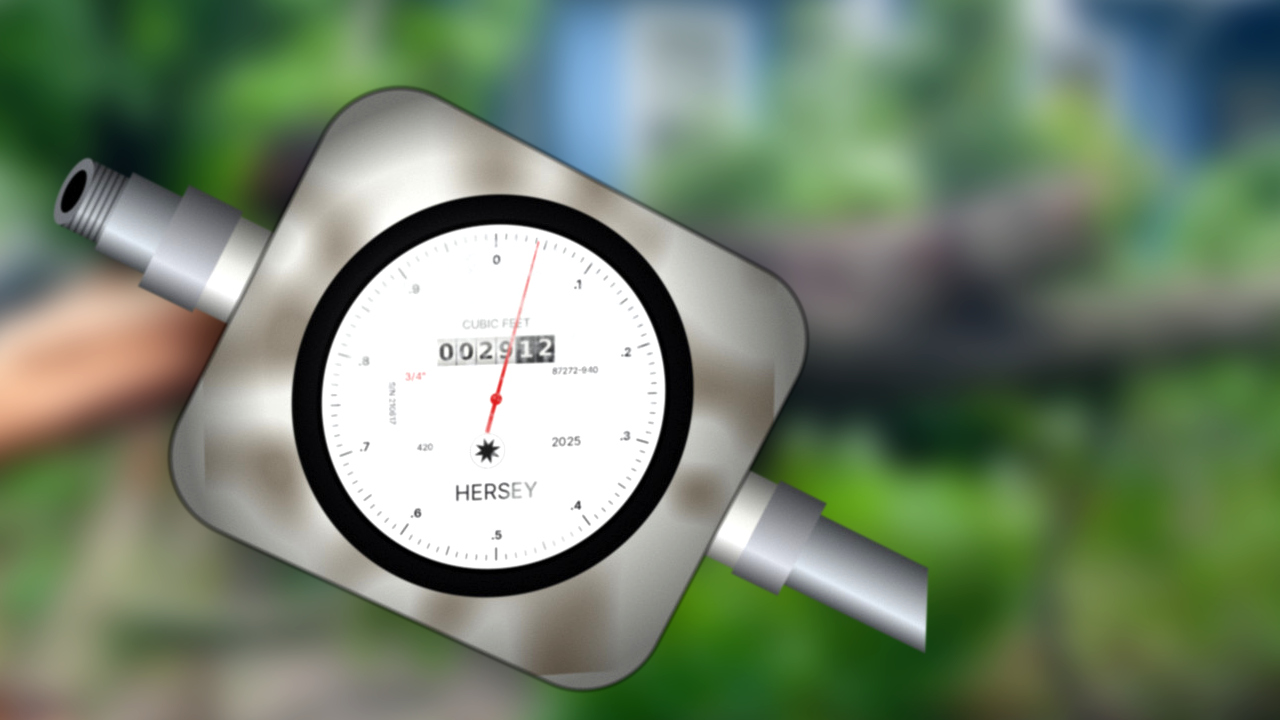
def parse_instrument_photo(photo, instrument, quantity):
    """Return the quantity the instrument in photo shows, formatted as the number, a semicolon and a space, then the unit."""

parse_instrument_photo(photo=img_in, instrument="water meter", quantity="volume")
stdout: 2912.04; ft³
